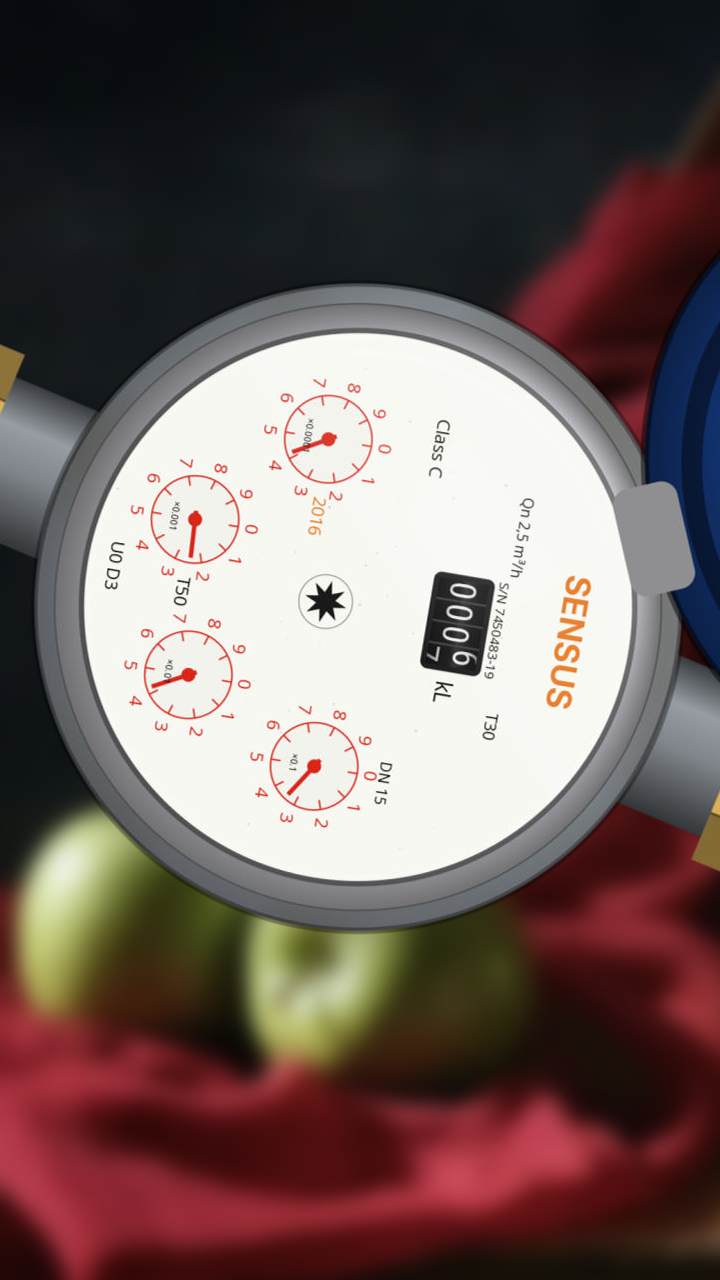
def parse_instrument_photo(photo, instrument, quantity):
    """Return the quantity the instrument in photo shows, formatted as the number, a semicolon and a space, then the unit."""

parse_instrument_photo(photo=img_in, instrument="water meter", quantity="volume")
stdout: 6.3424; kL
